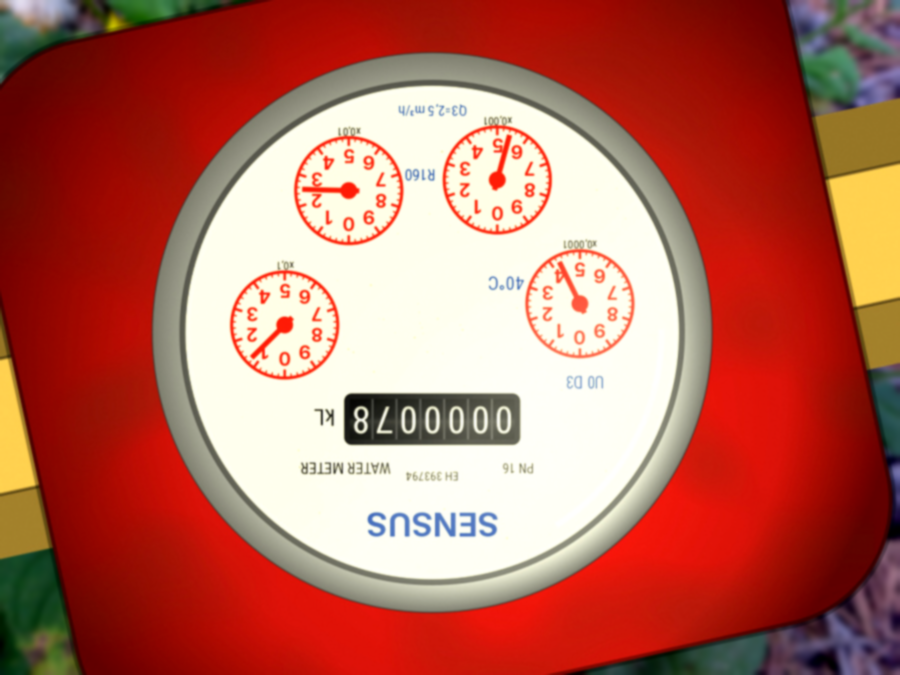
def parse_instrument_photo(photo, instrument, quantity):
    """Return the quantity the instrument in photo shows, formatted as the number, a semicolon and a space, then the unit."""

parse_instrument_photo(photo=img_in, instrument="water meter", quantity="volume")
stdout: 78.1254; kL
